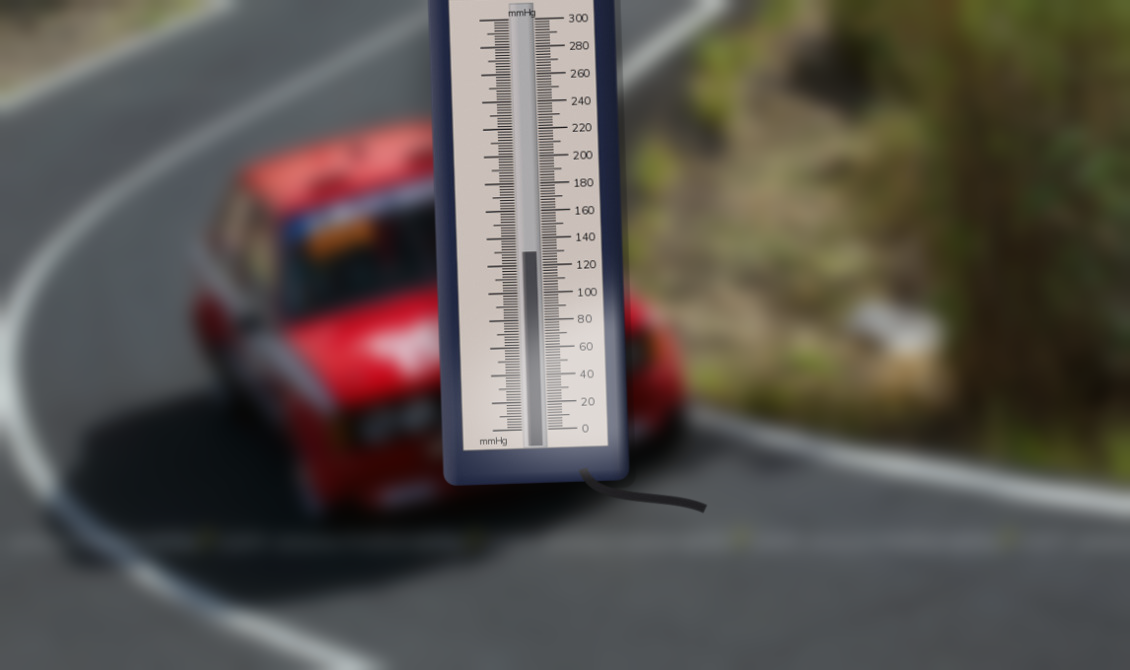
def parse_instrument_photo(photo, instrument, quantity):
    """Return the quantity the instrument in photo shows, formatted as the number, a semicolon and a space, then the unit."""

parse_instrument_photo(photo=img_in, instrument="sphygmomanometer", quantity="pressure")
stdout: 130; mmHg
